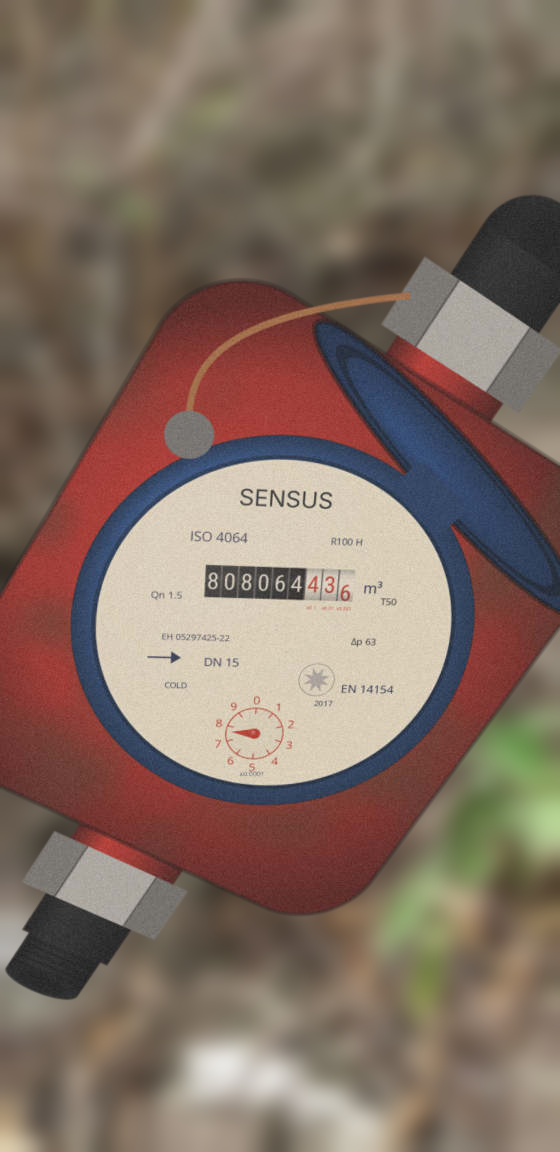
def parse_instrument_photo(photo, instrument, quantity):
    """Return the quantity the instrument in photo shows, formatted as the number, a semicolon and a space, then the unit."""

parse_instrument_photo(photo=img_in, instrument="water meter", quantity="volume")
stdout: 808064.4357; m³
